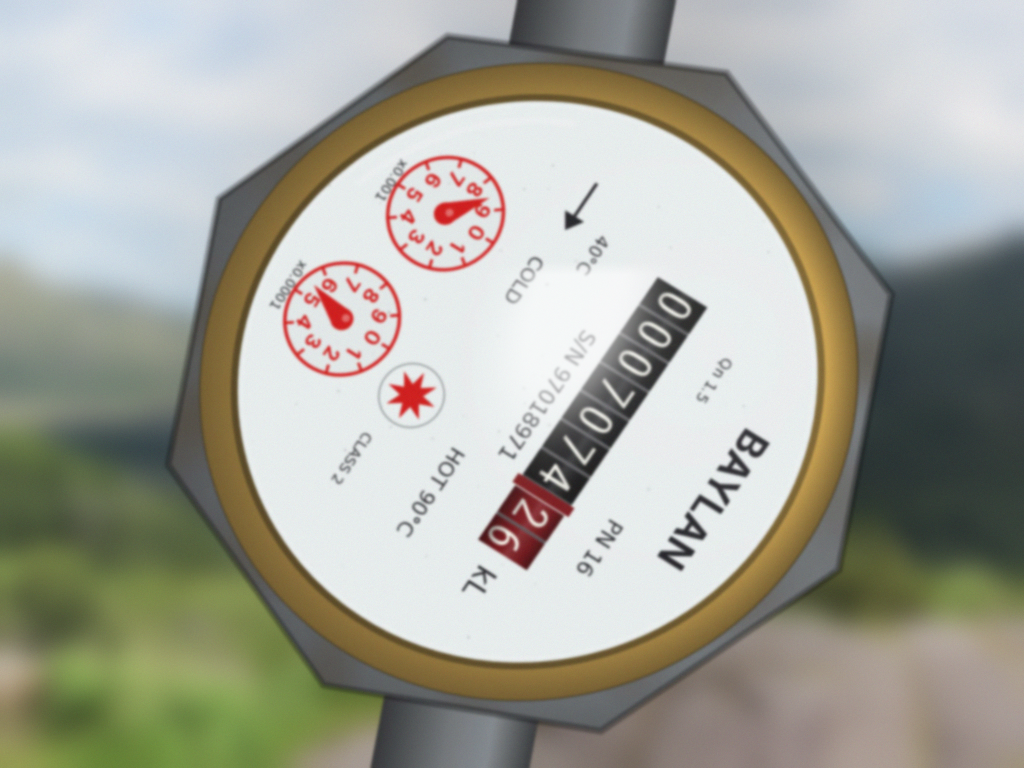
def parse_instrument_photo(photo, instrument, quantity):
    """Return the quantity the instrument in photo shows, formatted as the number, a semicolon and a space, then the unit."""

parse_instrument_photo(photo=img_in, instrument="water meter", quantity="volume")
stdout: 7074.2585; kL
